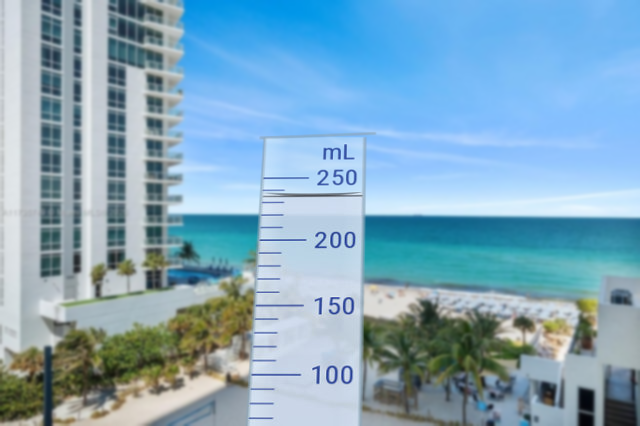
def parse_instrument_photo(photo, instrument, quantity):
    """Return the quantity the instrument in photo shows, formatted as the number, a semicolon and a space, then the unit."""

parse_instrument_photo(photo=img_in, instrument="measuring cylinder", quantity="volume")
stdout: 235; mL
